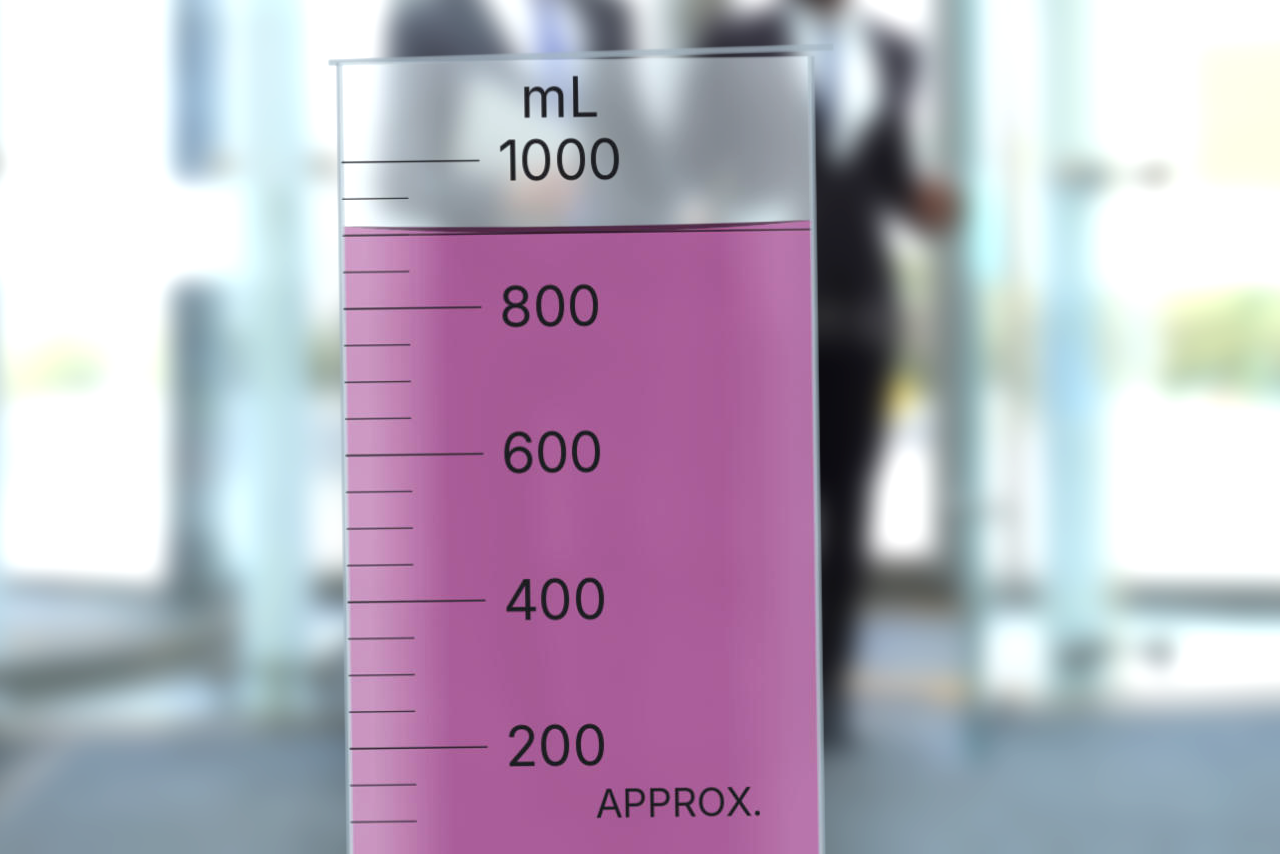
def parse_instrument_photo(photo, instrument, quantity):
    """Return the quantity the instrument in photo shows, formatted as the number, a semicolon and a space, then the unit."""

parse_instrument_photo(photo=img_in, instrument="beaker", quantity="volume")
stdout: 900; mL
